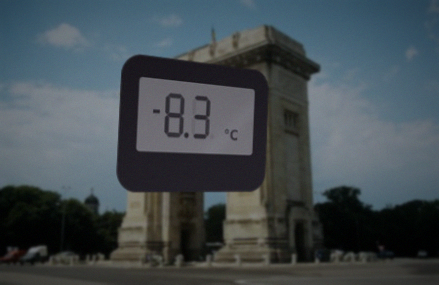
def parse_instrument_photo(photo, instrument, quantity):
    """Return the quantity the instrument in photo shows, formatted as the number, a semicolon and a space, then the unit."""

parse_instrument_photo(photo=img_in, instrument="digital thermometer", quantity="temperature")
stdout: -8.3; °C
